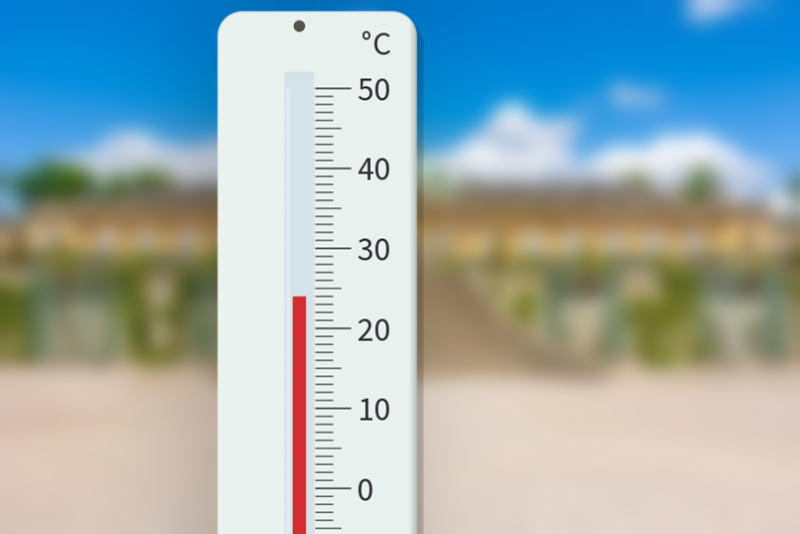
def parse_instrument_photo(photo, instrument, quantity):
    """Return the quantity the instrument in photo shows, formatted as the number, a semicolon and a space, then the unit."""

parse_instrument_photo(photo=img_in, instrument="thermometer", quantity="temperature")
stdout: 24; °C
